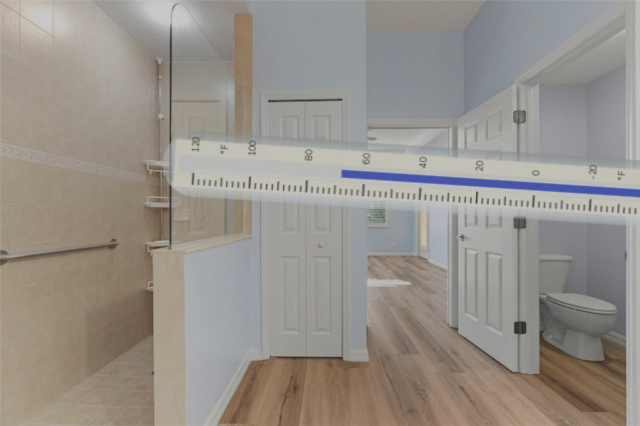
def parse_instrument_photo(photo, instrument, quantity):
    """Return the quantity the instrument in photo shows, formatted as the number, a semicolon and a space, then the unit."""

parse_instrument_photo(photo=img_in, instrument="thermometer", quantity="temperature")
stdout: 68; °F
